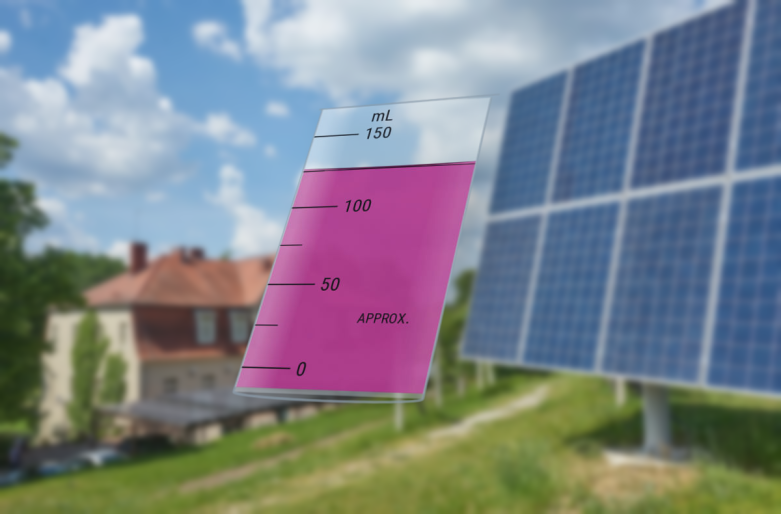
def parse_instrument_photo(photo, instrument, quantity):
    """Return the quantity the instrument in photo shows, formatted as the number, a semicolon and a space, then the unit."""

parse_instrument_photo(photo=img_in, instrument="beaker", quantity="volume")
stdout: 125; mL
